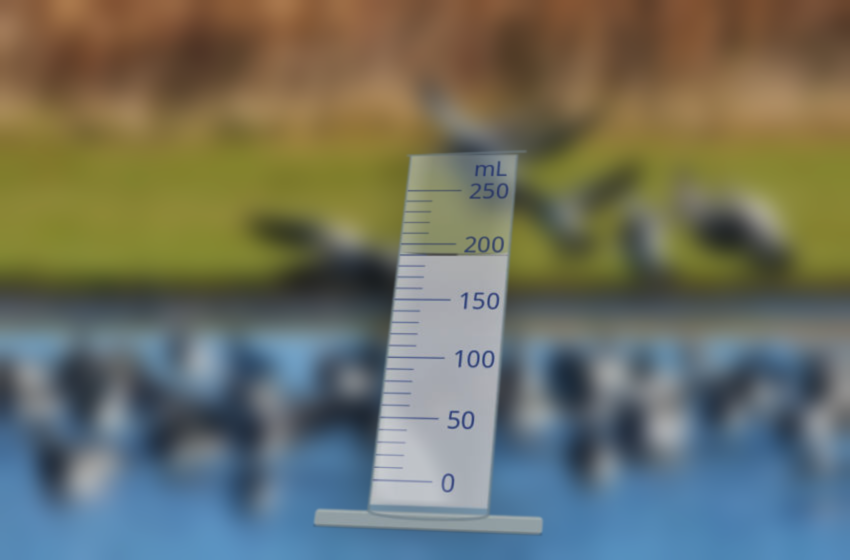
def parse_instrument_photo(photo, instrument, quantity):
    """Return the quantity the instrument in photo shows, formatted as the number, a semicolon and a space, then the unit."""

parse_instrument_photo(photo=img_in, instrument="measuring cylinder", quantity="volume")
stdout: 190; mL
